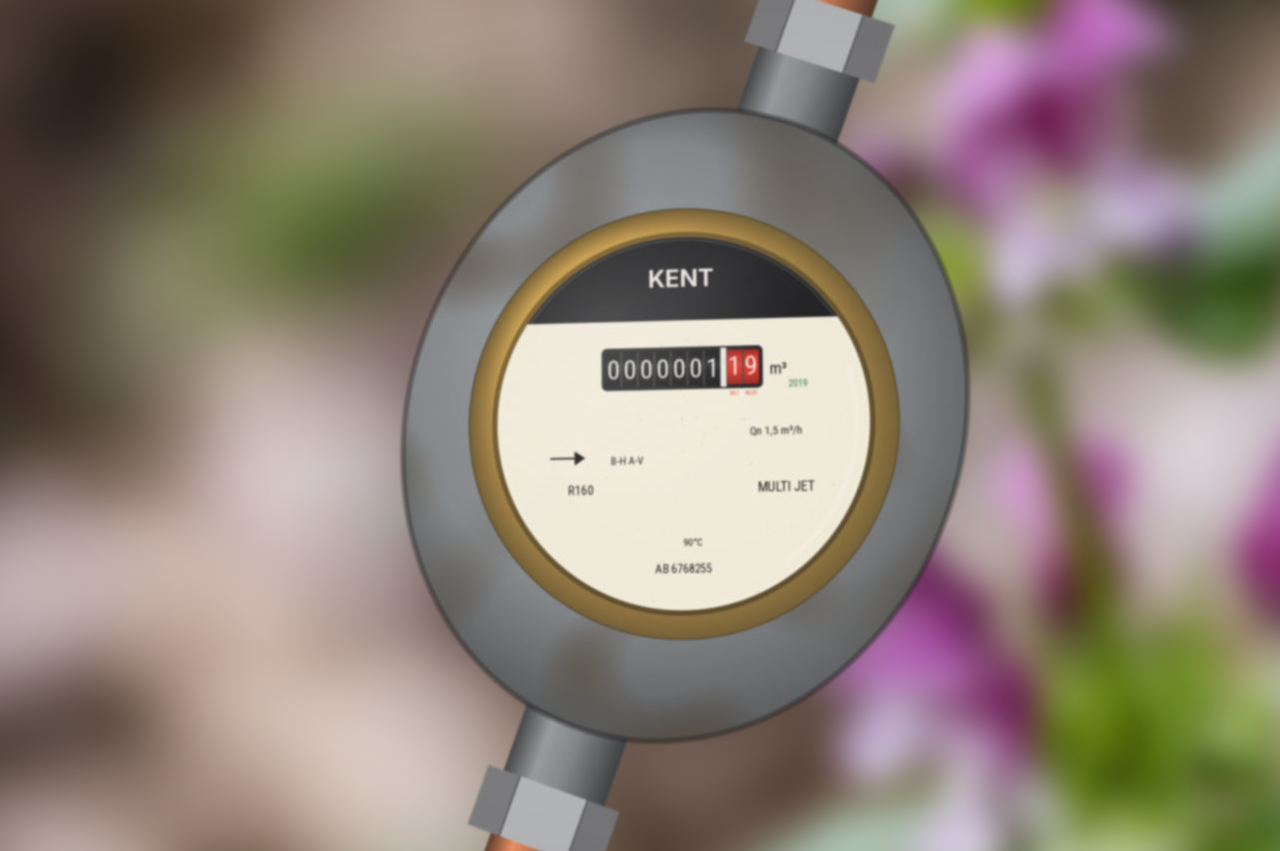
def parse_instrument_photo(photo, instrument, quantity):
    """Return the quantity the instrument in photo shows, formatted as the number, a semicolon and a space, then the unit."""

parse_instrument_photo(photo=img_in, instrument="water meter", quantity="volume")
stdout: 1.19; m³
